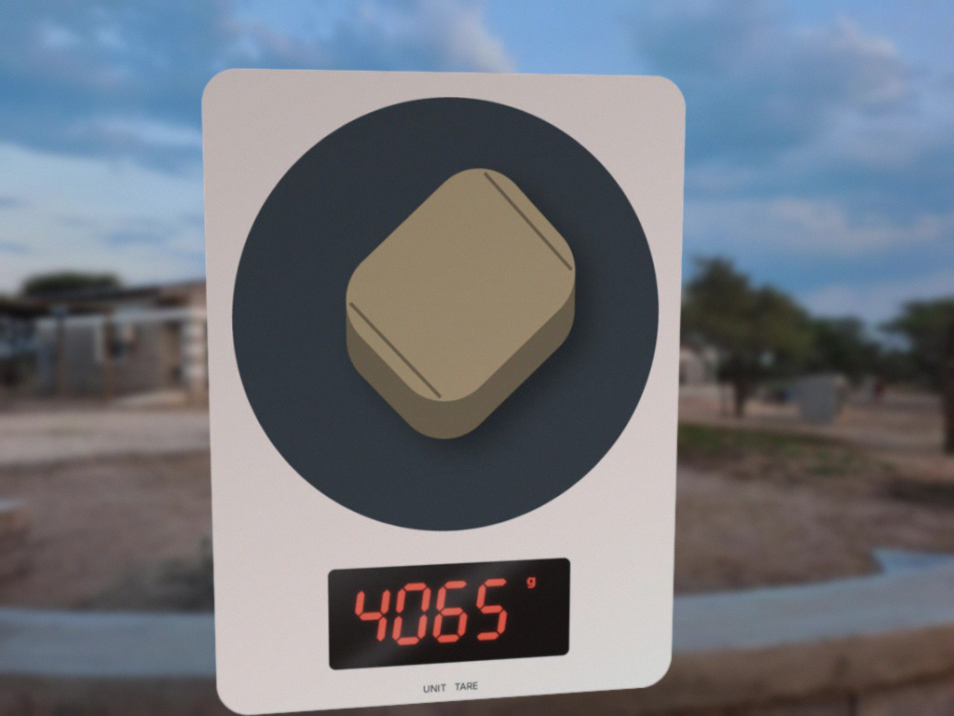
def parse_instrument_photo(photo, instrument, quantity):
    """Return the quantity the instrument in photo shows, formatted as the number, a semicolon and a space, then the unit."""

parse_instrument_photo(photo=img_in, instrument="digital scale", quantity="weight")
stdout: 4065; g
